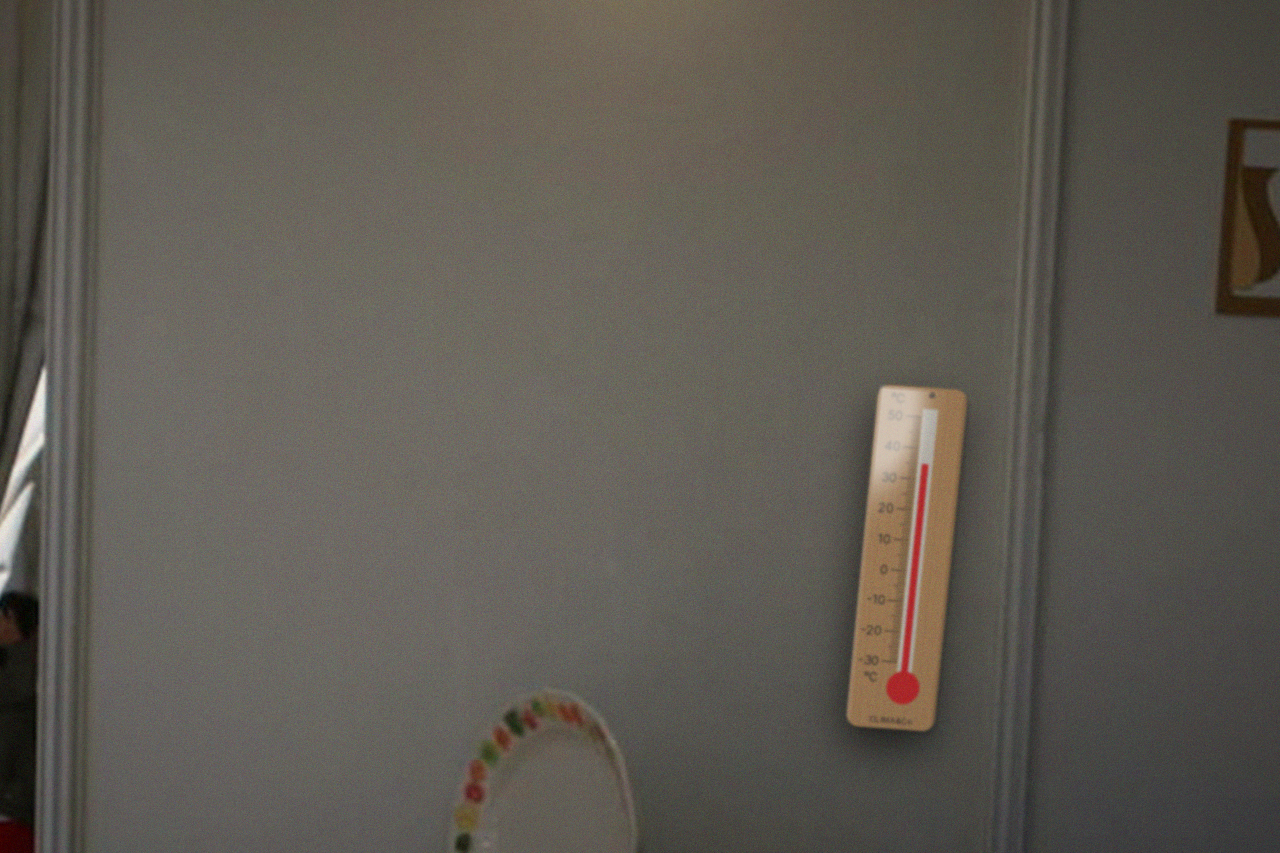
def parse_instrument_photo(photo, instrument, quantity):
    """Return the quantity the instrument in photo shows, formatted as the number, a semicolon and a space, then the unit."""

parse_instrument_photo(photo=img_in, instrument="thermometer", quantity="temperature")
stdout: 35; °C
